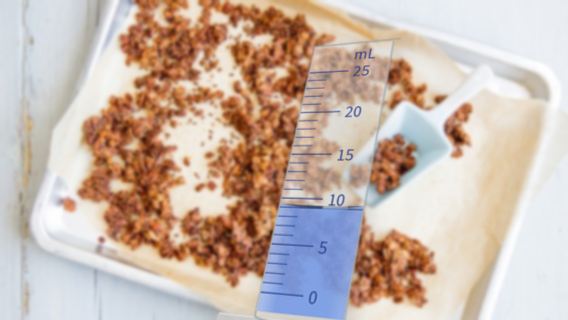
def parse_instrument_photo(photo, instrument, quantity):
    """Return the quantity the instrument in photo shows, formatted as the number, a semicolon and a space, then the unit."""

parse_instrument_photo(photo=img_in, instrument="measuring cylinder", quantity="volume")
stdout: 9; mL
